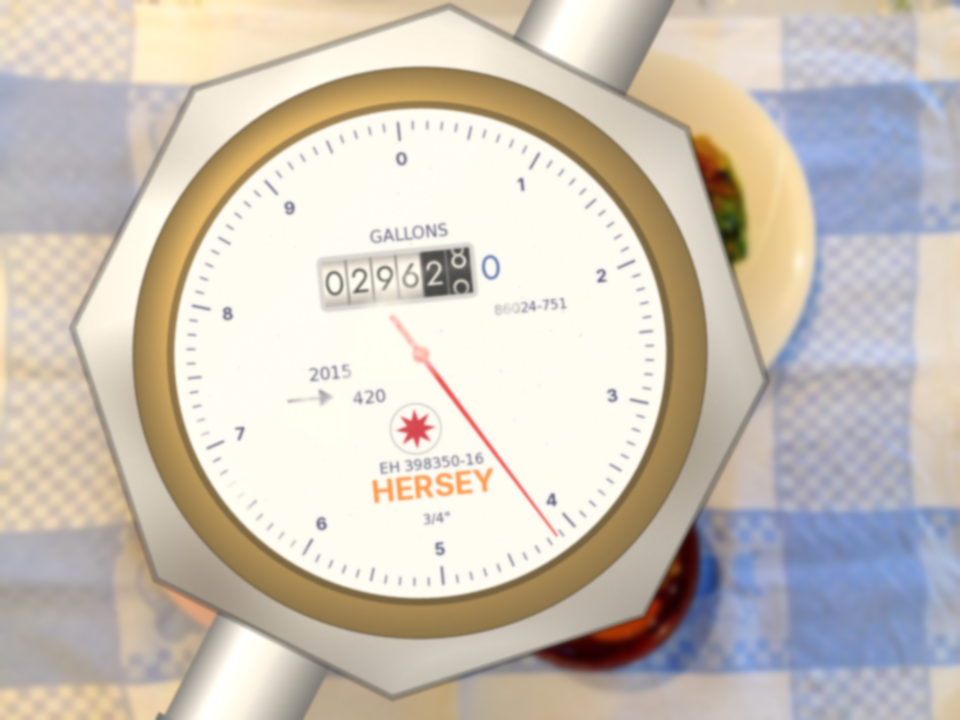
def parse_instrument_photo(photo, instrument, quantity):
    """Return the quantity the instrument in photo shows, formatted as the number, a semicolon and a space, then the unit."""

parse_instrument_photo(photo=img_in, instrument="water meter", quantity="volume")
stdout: 296284.1; gal
